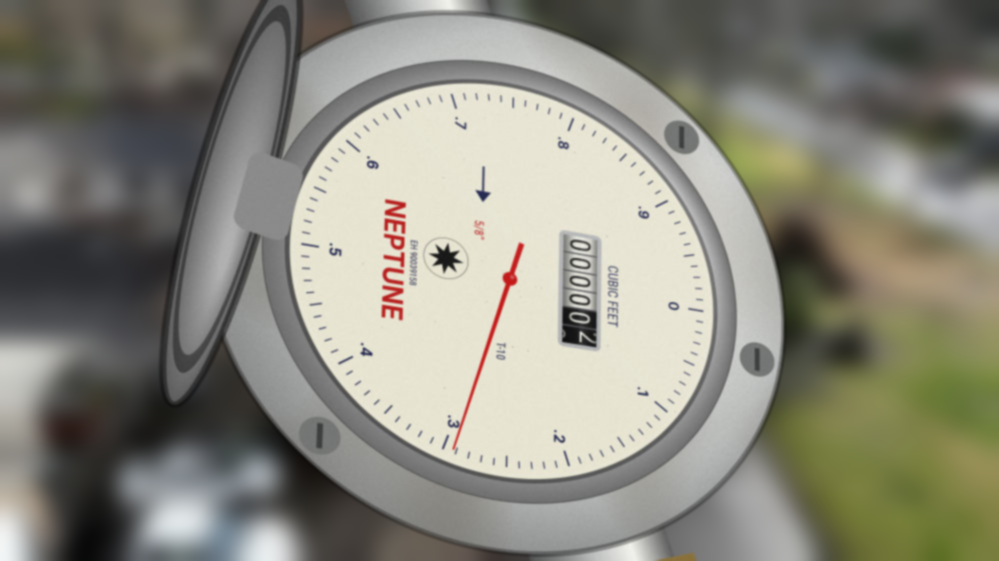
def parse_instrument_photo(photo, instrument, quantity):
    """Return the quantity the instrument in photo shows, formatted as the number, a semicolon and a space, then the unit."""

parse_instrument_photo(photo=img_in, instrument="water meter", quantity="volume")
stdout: 2.29; ft³
